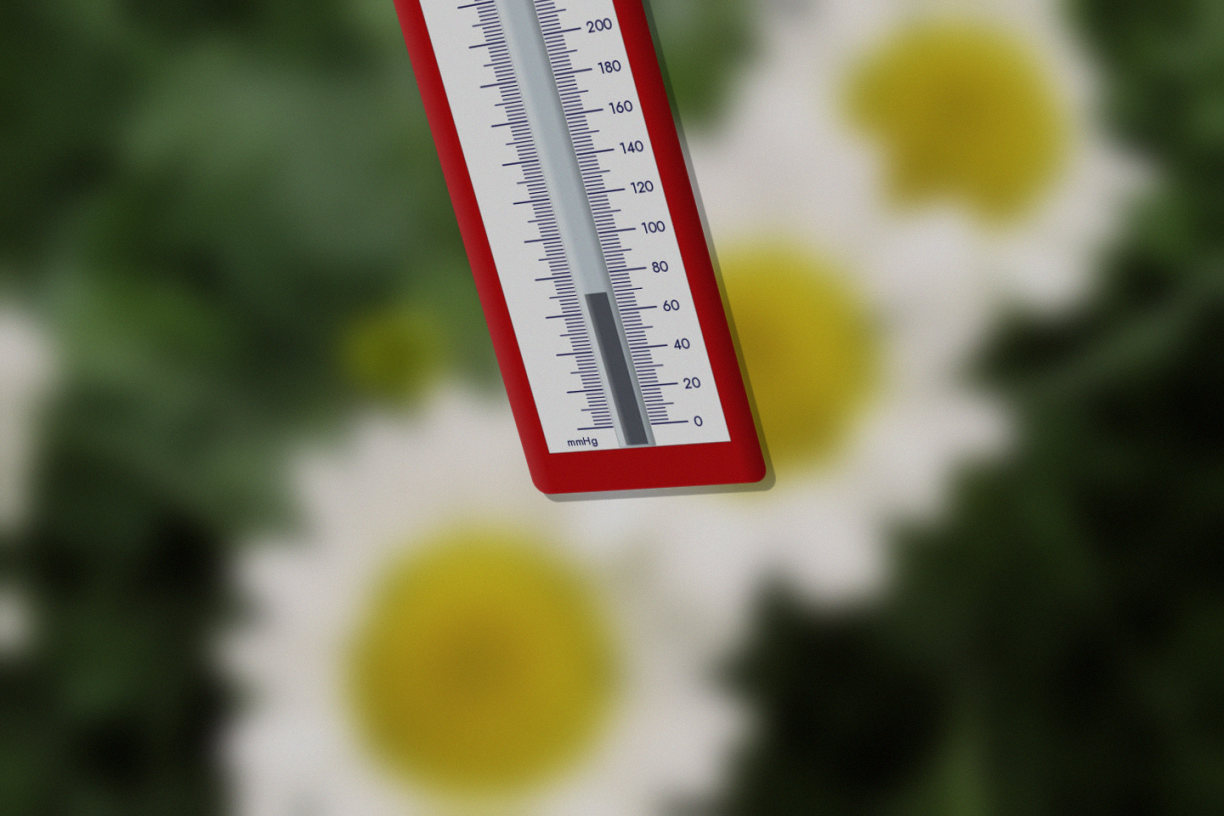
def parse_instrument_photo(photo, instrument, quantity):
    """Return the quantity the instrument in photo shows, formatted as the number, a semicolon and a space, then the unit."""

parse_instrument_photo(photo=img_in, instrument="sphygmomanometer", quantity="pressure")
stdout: 70; mmHg
